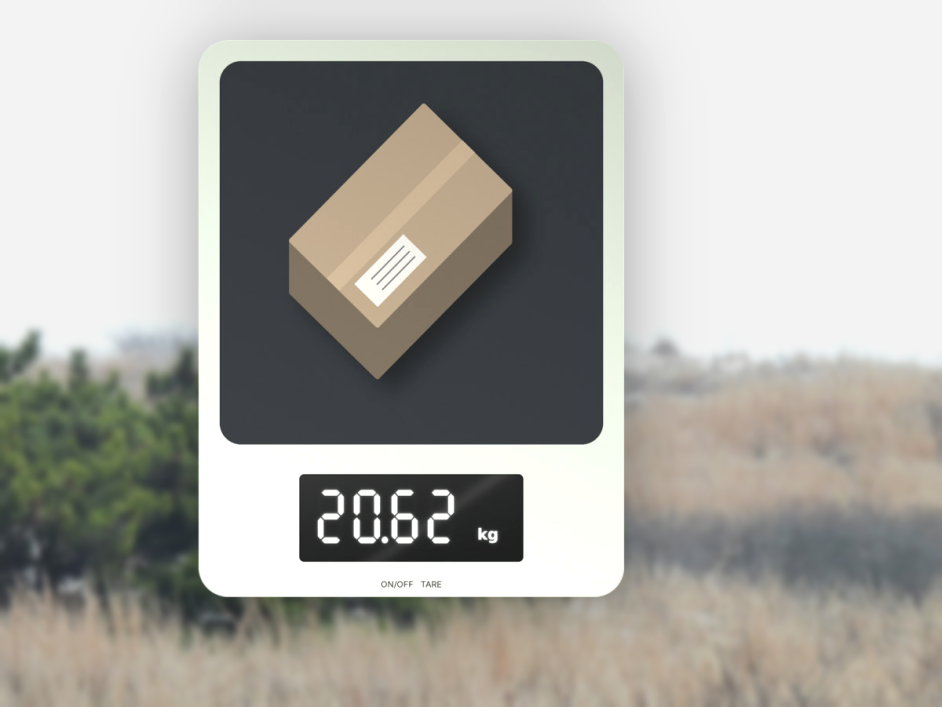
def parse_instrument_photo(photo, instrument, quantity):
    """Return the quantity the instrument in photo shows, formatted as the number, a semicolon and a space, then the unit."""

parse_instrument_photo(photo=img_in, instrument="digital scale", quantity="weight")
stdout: 20.62; kg
